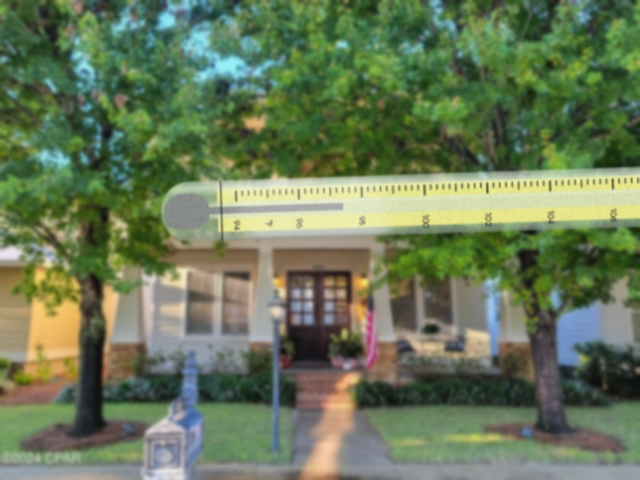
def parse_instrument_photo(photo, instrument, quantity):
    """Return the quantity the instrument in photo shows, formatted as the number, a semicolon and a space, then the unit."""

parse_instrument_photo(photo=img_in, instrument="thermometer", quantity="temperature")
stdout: 97.4; °F
